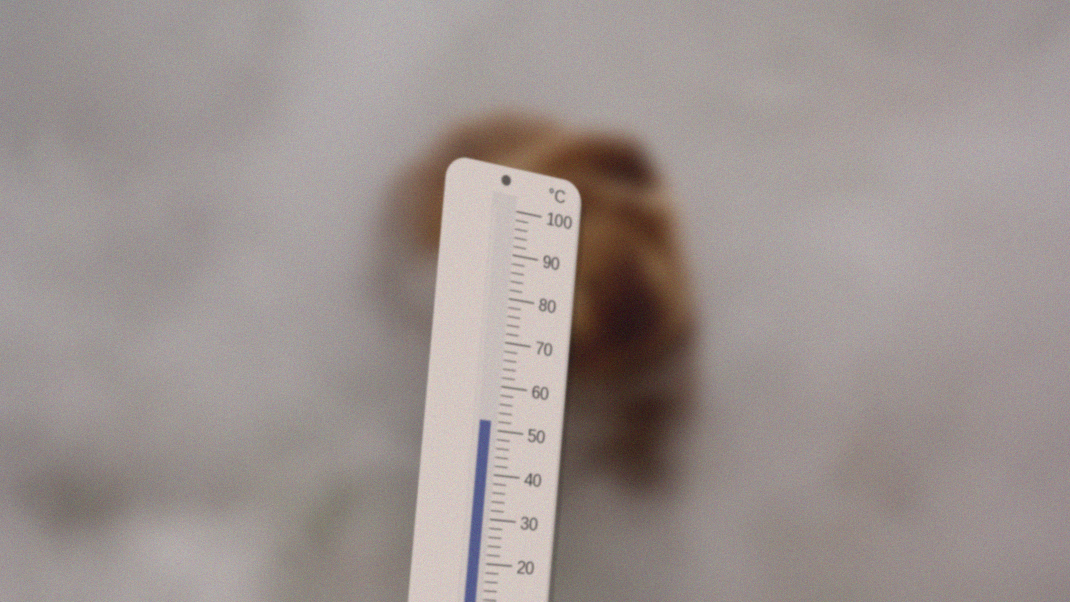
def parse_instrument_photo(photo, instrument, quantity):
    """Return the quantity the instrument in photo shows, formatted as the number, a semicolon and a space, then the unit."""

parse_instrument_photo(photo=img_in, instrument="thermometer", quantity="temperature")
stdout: 52; °C
